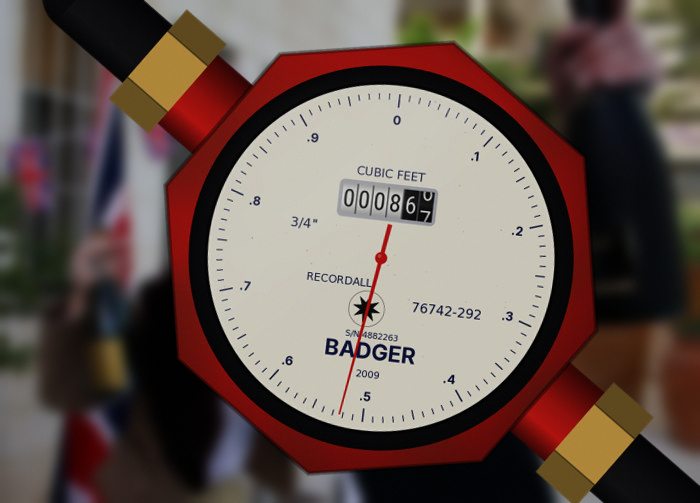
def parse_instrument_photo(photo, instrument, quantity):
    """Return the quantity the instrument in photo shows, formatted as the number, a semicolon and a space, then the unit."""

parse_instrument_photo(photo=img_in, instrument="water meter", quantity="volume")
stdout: 866.52; ft³
